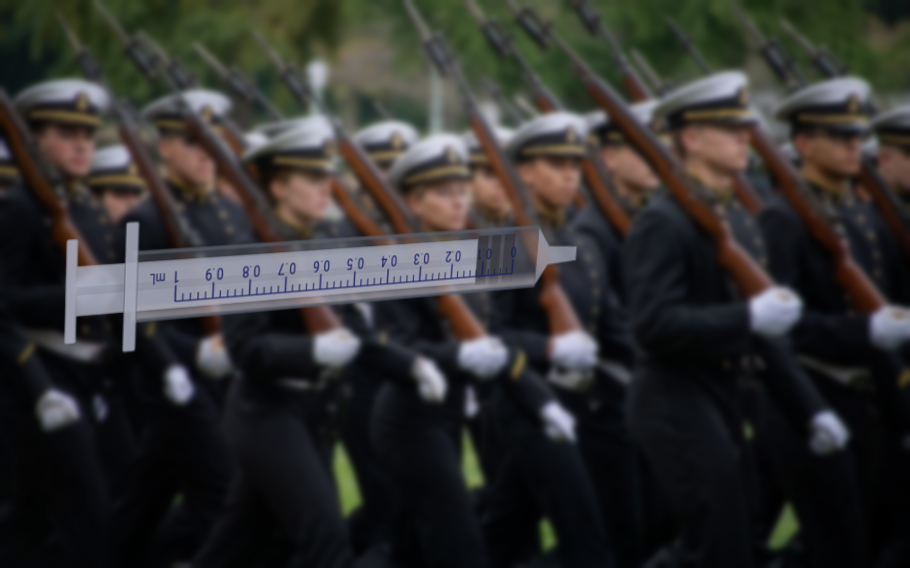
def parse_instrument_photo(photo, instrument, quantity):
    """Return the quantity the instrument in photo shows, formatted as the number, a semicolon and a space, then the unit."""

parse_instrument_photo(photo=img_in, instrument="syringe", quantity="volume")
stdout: 0; mL
